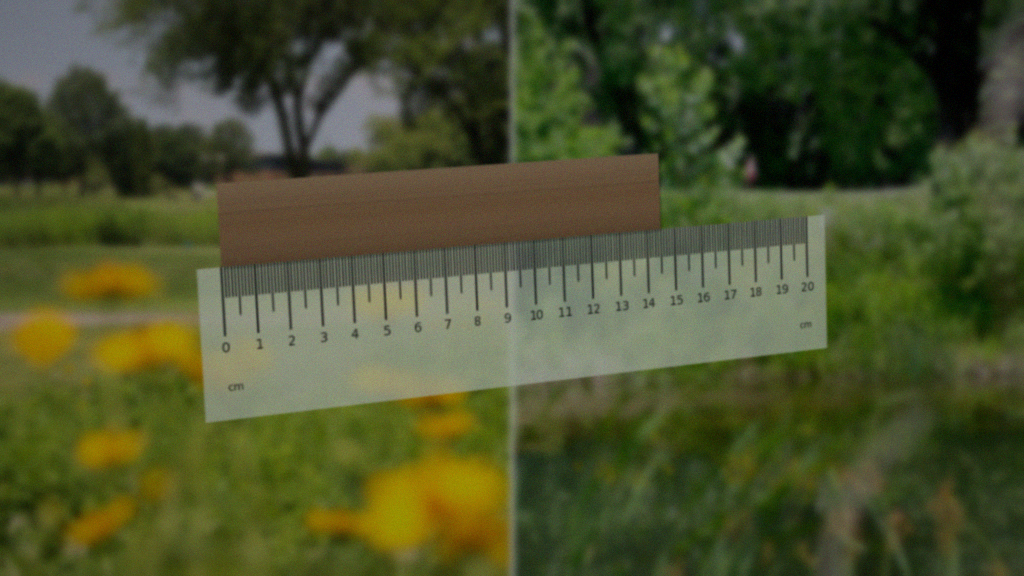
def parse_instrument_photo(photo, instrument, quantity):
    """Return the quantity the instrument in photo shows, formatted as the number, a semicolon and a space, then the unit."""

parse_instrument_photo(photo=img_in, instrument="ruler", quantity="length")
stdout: 14.5; cm
